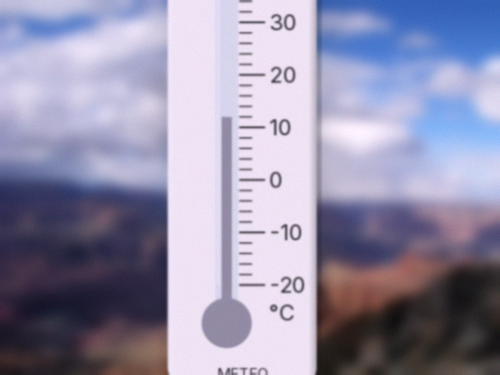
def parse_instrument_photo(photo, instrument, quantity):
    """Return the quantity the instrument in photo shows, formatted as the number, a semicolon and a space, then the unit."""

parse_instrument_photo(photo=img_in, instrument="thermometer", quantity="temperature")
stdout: 12; °C
